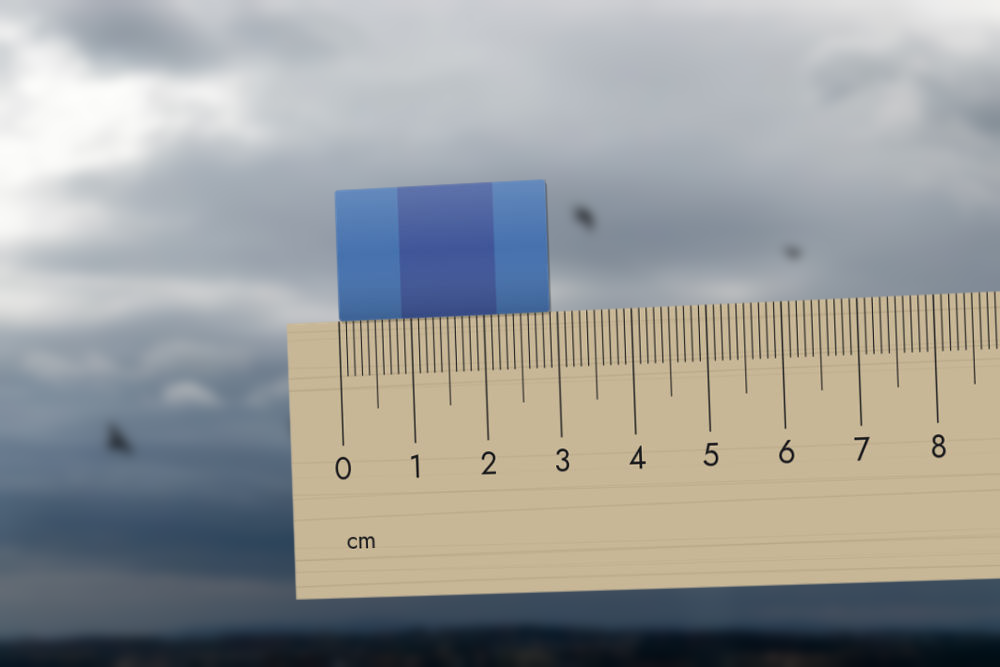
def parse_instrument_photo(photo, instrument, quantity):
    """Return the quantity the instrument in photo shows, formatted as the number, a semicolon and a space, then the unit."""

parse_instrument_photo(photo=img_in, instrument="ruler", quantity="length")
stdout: 2.9; cm
